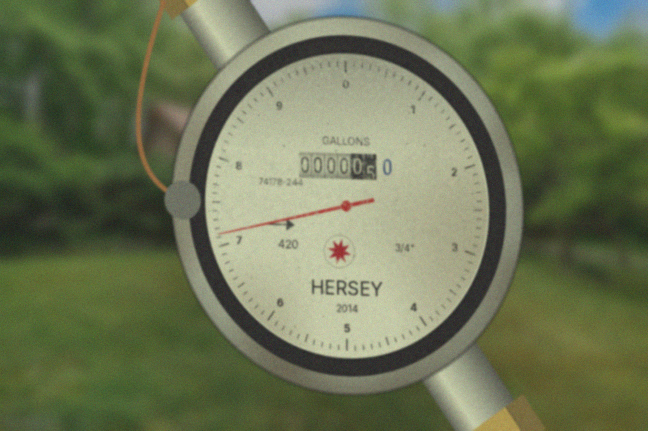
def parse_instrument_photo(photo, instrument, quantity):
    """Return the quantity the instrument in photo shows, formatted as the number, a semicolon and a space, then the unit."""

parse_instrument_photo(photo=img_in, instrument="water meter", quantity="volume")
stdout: 47.1; gal
